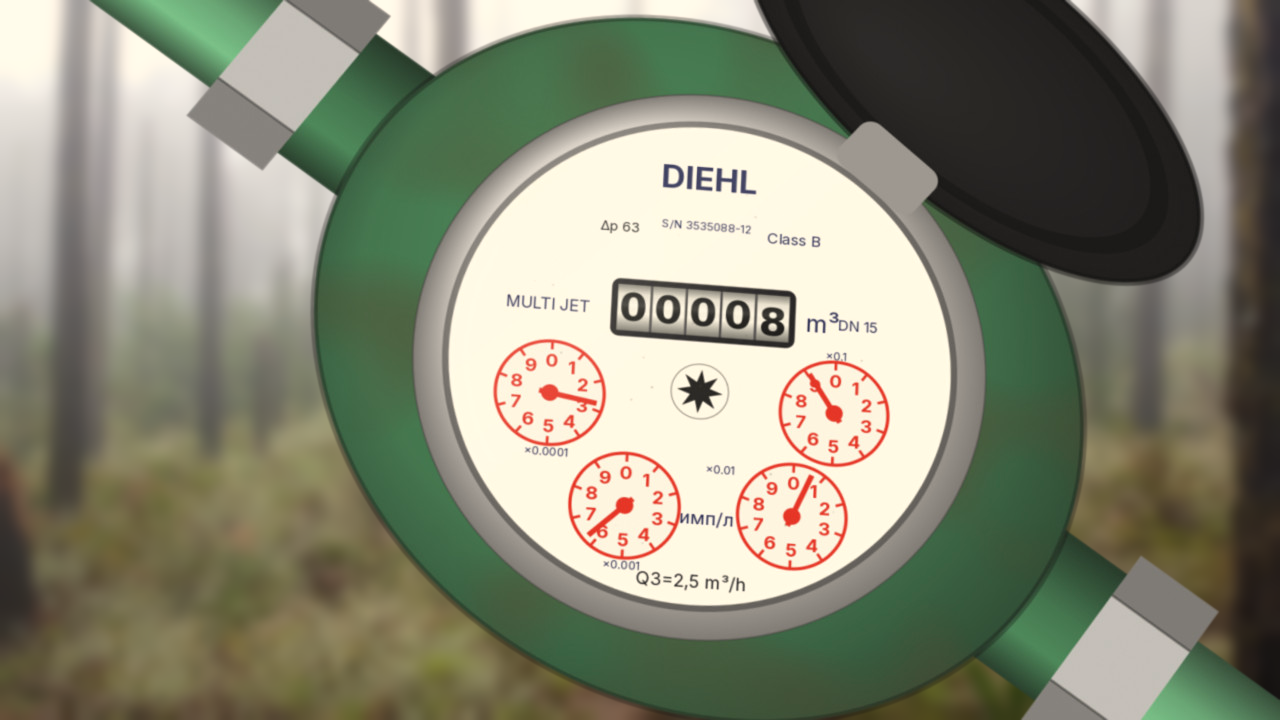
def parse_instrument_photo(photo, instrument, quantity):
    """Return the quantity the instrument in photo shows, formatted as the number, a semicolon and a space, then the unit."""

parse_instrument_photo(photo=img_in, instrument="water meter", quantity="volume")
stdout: 7.9062; m³
